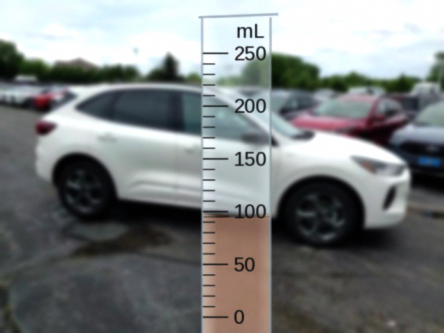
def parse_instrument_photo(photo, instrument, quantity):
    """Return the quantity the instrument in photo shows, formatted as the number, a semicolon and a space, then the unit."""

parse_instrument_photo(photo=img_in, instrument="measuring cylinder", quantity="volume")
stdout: 95; mL
